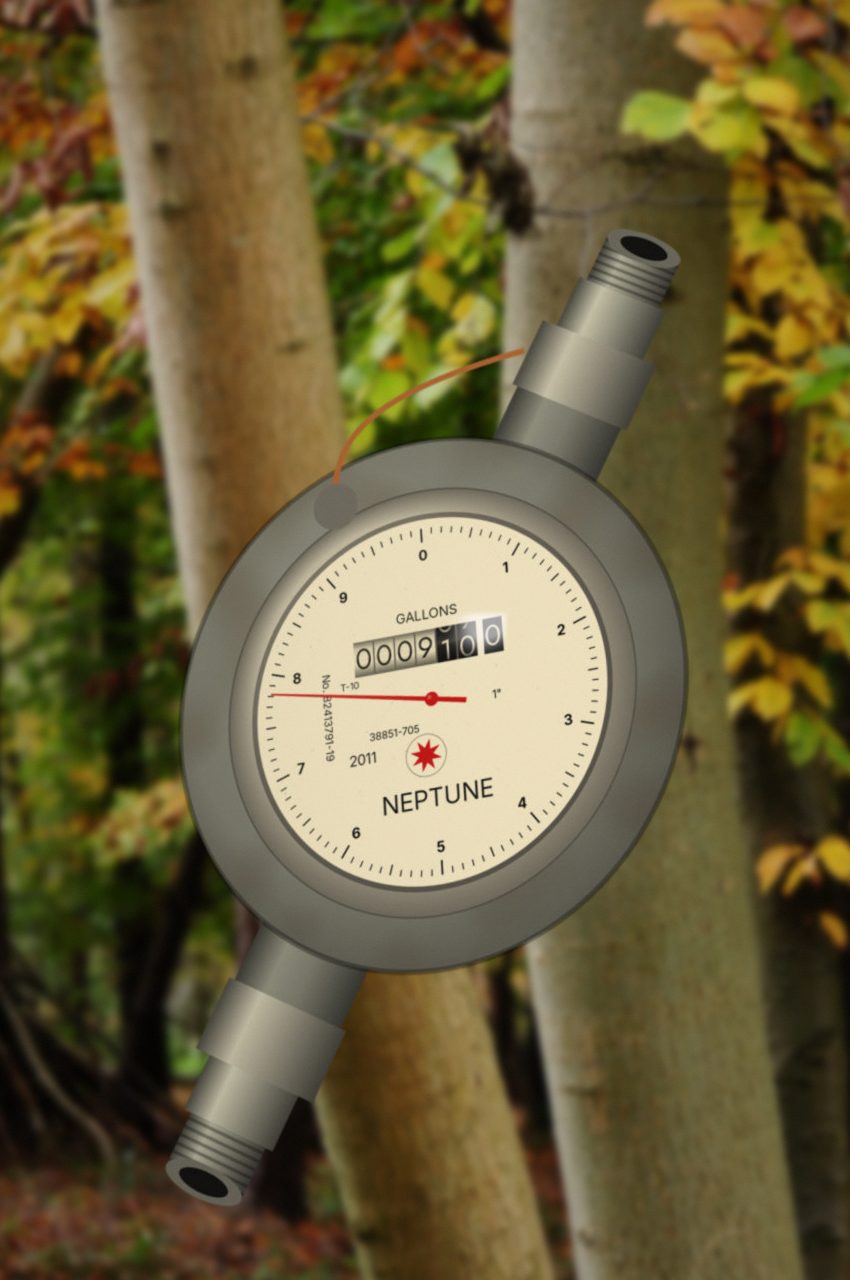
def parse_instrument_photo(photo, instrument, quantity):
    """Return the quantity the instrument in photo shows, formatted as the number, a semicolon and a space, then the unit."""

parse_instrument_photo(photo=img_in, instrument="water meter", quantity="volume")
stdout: 9097.8; gal
